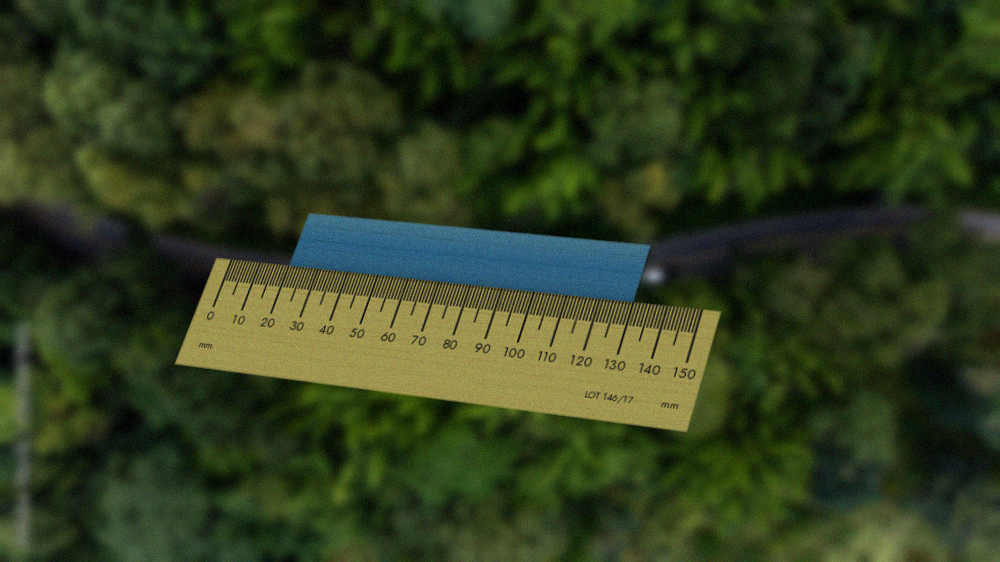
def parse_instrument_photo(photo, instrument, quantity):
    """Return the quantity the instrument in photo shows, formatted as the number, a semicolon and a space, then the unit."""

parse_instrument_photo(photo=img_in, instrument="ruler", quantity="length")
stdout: 110; mm
